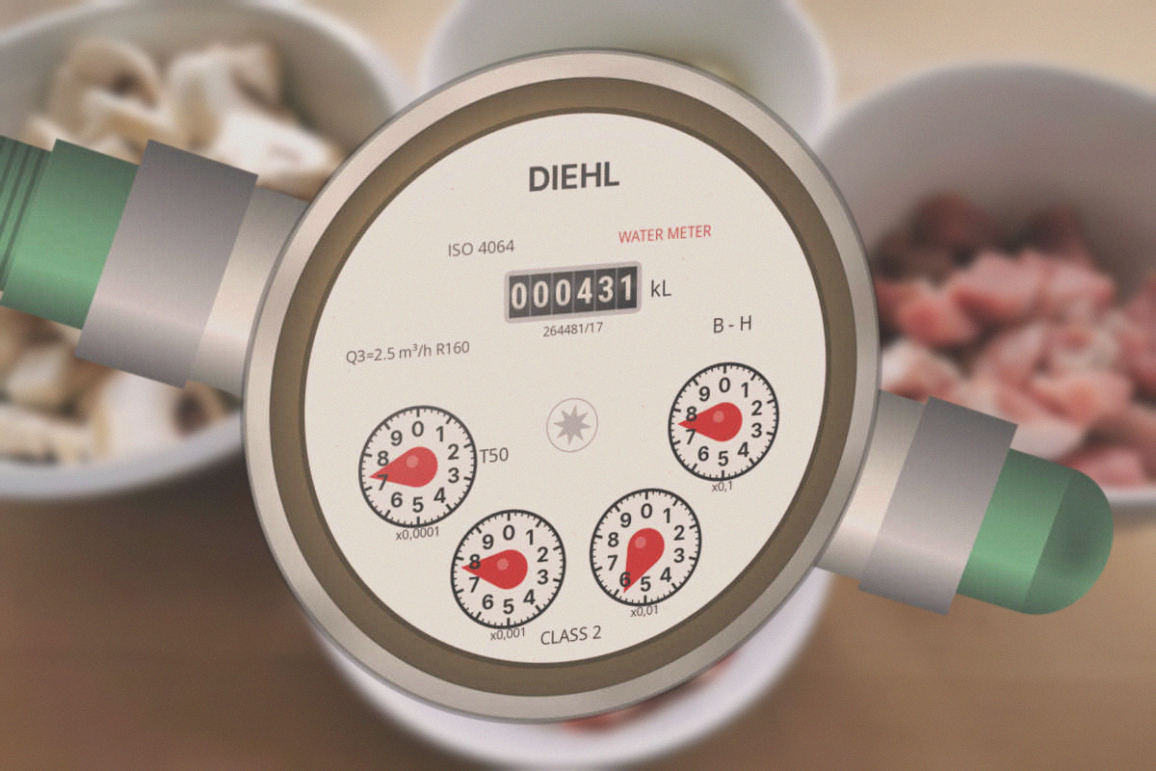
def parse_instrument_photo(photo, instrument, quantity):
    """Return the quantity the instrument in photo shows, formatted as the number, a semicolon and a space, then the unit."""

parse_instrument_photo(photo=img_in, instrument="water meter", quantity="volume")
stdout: 431.7577; kL
